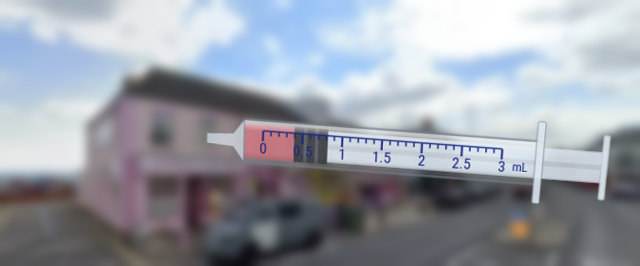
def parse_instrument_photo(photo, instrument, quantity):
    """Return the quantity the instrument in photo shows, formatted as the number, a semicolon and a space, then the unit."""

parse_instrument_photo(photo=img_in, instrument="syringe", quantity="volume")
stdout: 0.4; mL
